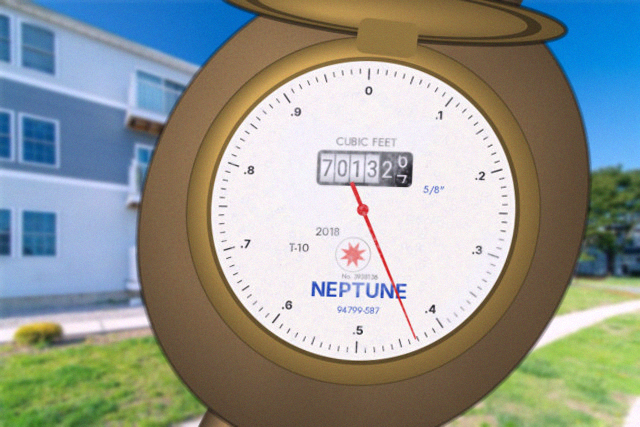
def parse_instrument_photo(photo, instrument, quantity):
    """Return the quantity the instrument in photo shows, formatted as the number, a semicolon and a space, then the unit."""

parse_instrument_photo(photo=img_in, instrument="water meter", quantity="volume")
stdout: 701326.43; ft³
